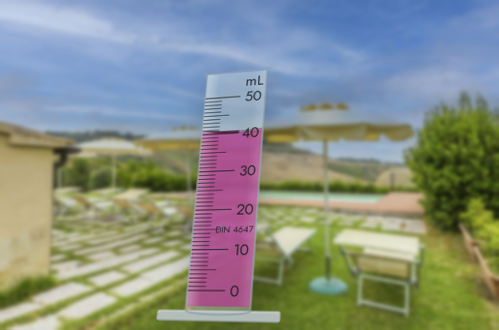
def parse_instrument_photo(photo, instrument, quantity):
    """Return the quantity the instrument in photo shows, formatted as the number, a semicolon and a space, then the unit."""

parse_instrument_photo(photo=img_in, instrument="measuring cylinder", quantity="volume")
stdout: 40; mL
